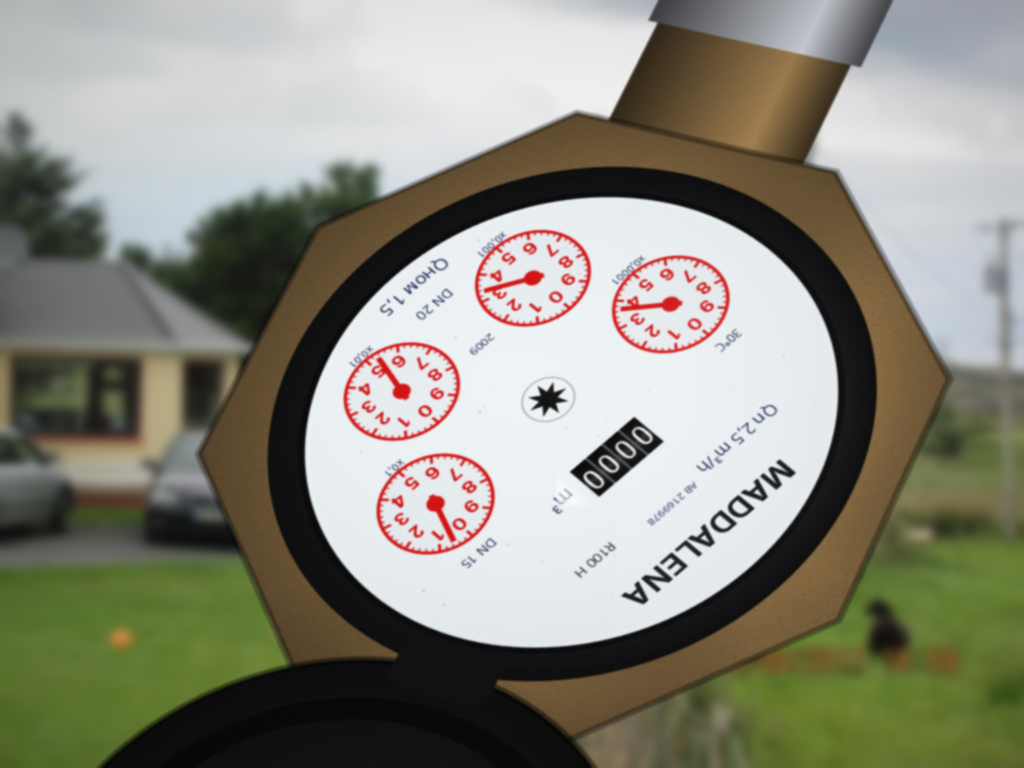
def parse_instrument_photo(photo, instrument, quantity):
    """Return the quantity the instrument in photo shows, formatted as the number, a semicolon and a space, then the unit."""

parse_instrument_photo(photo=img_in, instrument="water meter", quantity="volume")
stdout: 0.0533; m³
